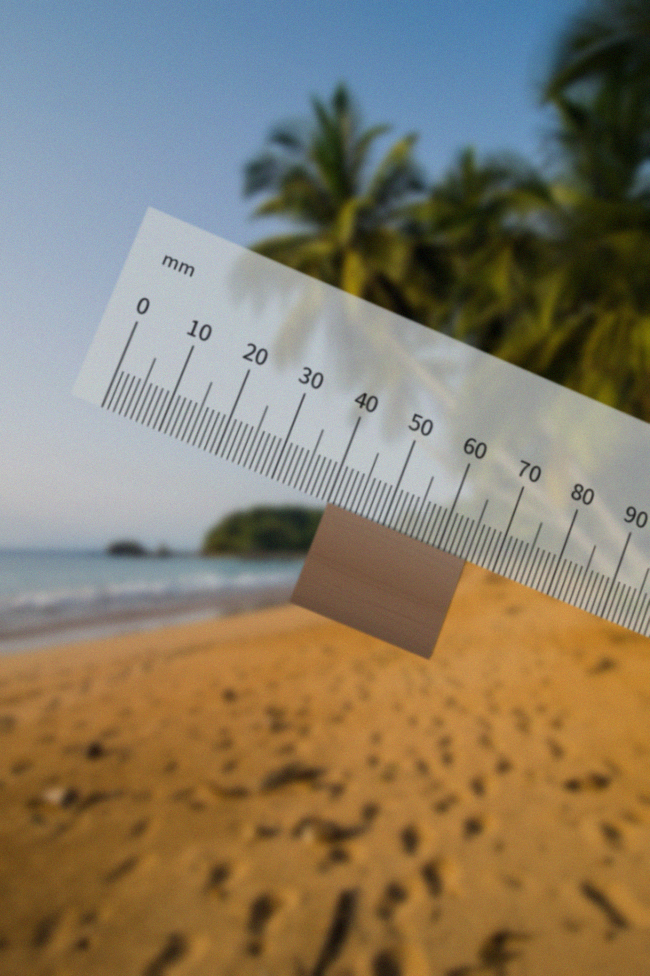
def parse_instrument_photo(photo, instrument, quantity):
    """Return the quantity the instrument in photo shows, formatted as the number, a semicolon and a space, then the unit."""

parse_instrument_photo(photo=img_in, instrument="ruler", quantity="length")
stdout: 25; mm
